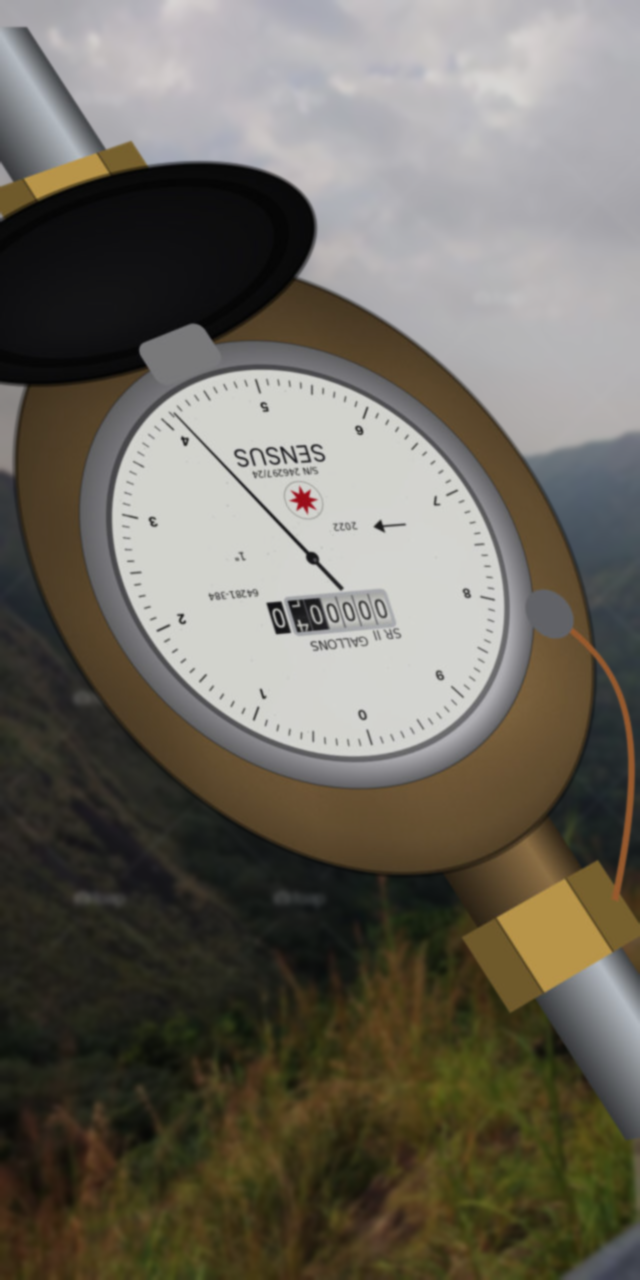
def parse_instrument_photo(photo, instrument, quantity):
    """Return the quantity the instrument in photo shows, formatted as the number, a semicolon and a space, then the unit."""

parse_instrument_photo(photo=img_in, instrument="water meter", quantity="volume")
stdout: 44.1; gal
